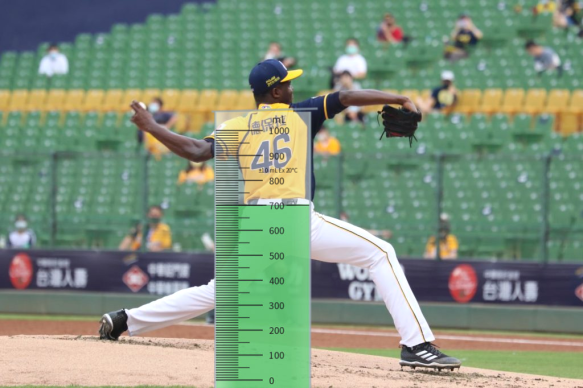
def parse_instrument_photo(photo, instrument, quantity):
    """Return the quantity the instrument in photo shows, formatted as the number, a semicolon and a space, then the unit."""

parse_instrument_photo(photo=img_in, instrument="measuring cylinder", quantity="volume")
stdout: 700; mL
